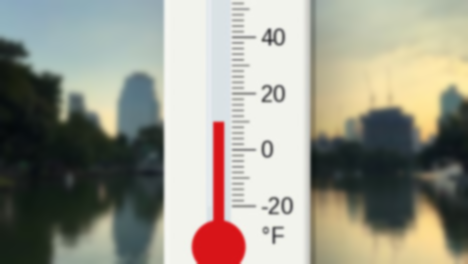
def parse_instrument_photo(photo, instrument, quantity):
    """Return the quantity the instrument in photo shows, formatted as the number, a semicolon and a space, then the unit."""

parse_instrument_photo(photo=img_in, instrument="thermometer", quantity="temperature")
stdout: 10; °F
